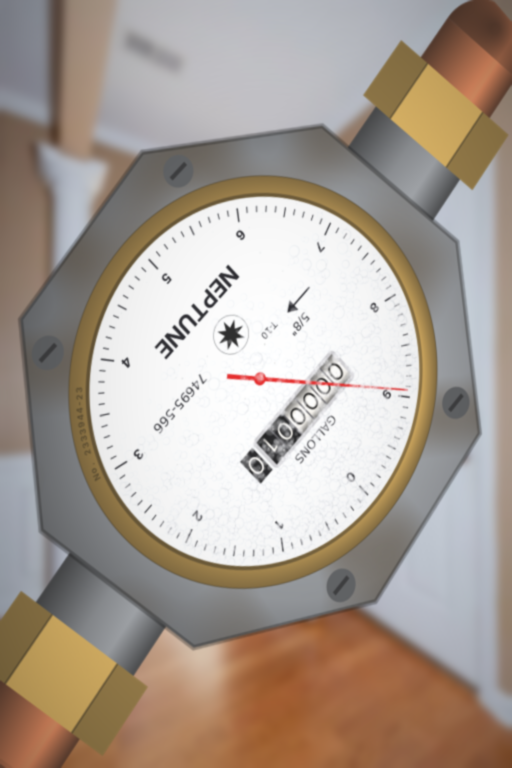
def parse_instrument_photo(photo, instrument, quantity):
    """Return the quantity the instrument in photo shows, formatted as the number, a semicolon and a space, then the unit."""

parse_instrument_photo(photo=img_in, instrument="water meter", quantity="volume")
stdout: 8.9; gal
